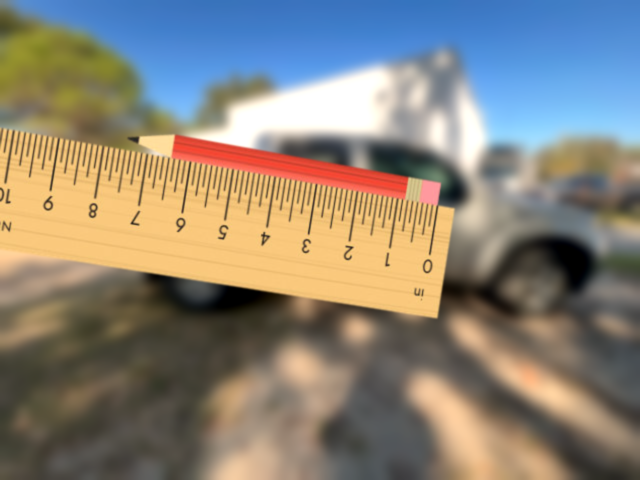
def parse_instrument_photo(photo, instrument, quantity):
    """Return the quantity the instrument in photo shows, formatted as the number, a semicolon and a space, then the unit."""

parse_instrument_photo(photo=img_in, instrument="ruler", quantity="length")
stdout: 7.5; in
